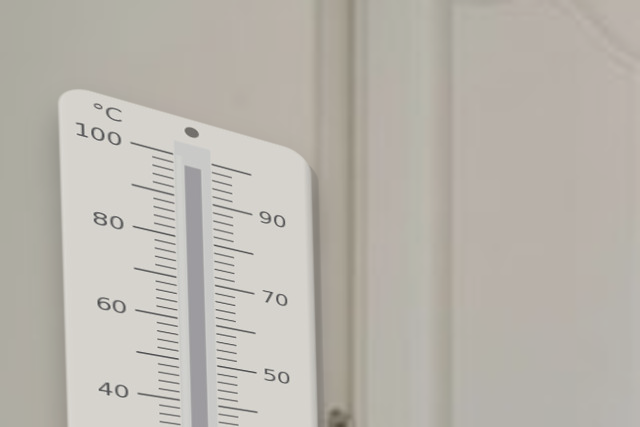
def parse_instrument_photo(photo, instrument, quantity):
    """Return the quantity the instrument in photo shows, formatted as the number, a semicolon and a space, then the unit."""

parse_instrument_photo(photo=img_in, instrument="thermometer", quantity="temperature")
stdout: 98; °C
